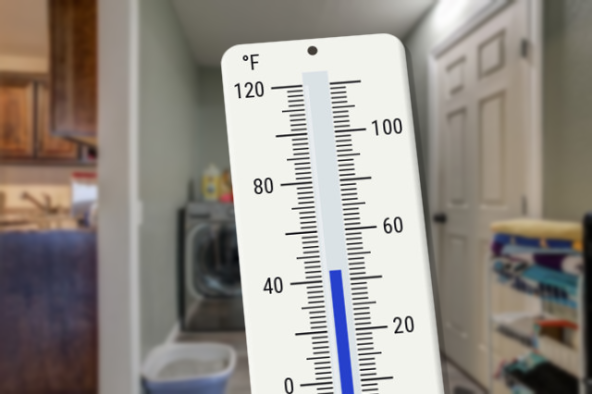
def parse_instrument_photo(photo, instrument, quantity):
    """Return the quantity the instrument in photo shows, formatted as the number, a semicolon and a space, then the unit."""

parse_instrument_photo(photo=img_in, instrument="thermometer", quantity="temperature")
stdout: 44; °F
